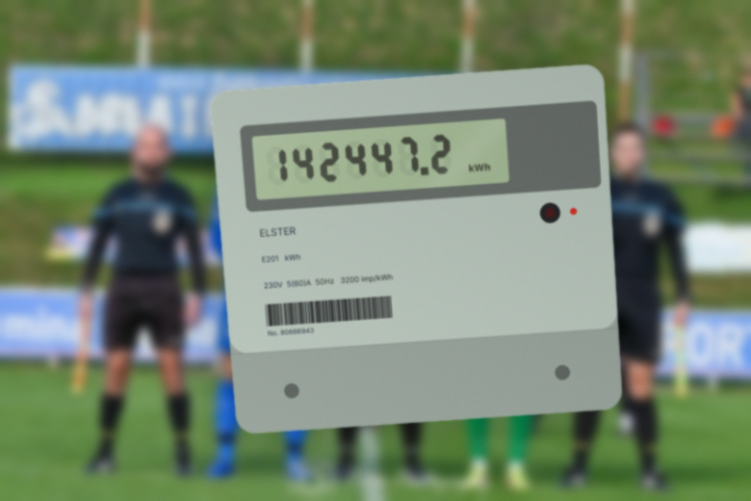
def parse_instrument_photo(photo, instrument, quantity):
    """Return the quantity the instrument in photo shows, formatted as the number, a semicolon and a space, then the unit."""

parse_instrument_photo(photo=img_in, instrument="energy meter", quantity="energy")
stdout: 142447.2; kWh
